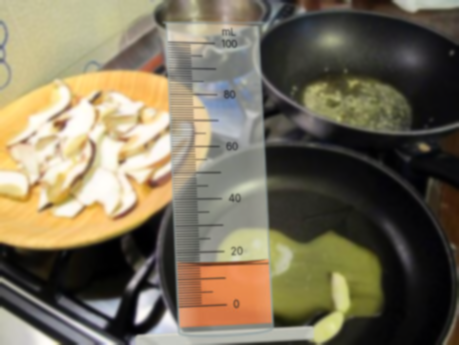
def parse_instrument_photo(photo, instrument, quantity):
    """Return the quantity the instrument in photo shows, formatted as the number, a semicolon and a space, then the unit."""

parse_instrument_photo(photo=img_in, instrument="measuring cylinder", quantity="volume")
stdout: 15; mL
